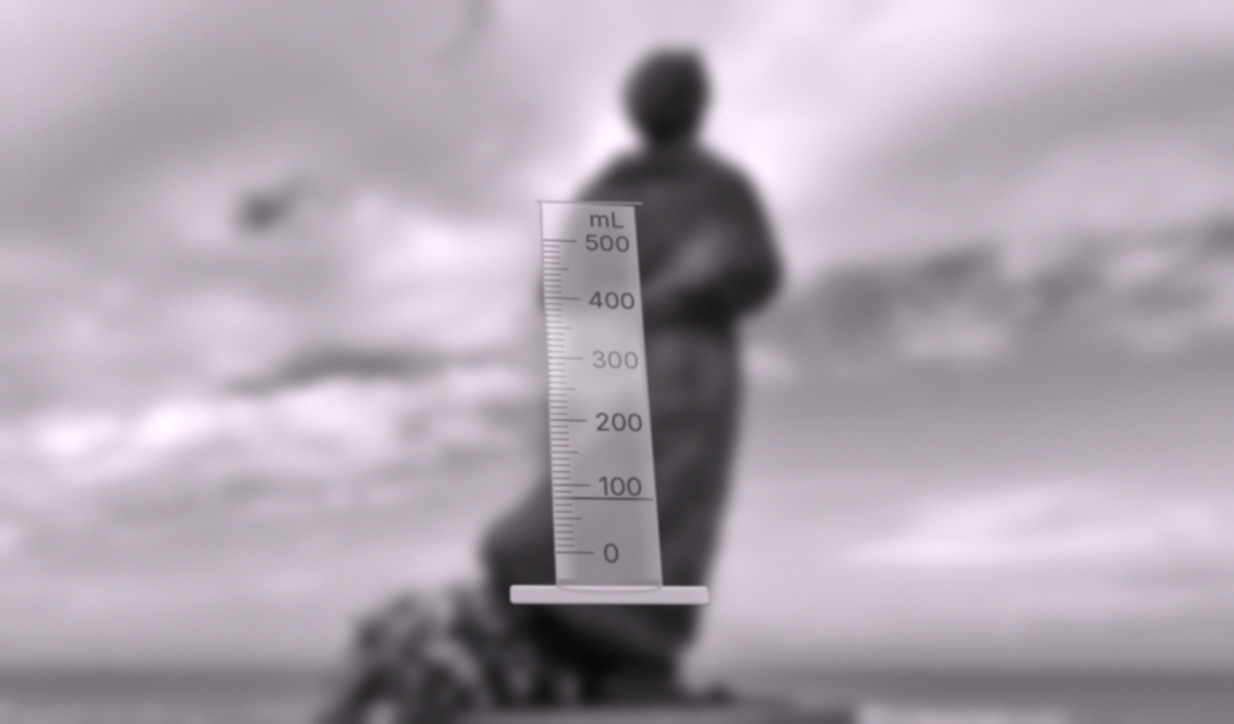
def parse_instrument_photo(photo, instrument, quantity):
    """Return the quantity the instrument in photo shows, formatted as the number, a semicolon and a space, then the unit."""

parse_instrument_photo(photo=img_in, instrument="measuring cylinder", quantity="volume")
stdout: 80; mL
